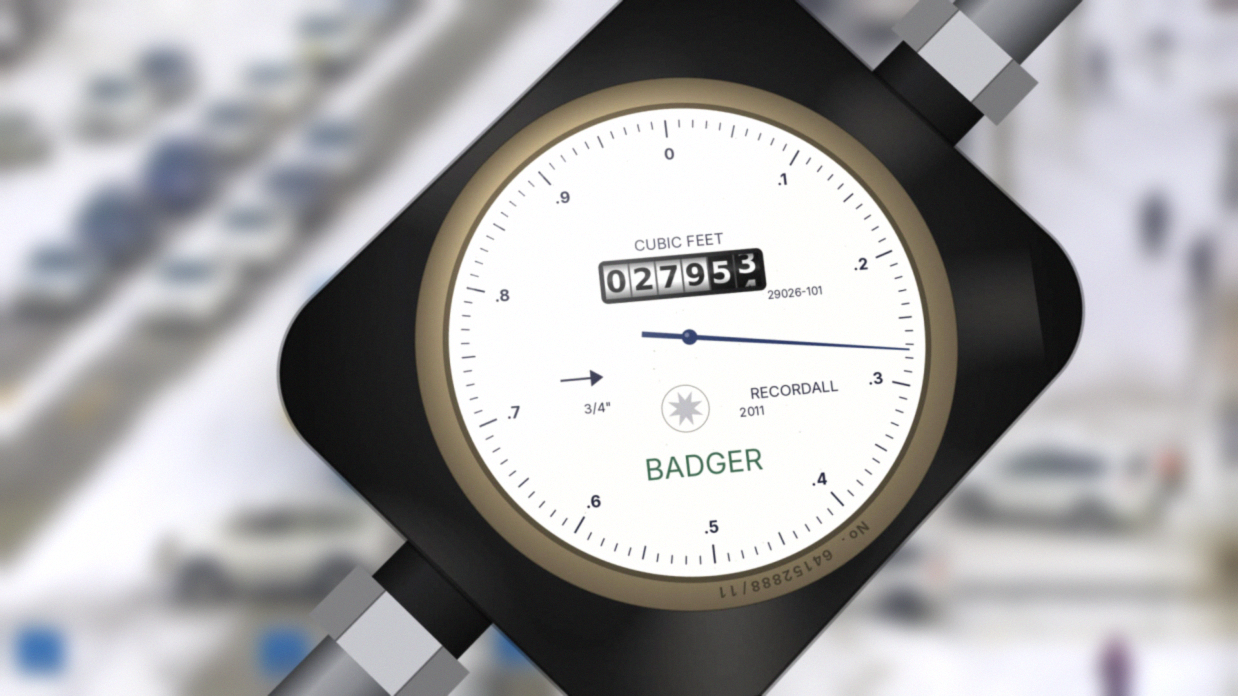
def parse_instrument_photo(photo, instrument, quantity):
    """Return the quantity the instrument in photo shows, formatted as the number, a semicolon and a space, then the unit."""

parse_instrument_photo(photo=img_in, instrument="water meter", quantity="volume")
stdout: 27953.27; ft³
